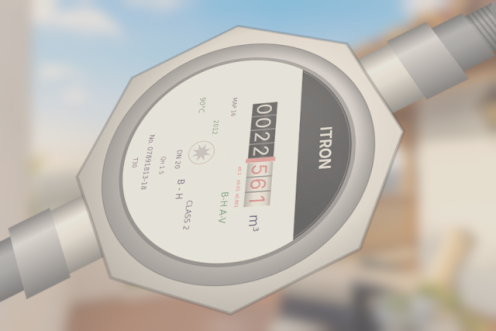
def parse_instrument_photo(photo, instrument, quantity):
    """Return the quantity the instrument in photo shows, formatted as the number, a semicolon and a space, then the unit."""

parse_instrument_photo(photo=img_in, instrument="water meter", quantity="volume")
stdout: 22.561; m³
